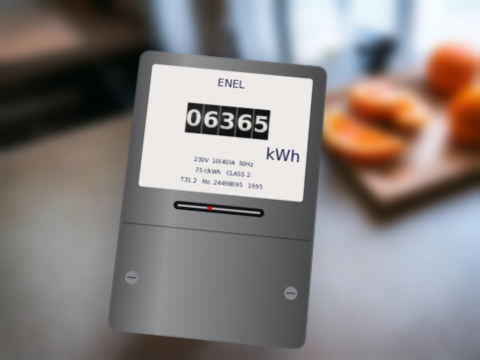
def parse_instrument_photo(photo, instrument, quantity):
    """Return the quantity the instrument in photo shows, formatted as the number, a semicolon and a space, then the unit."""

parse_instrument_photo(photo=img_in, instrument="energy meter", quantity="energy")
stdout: 6365; kWh
